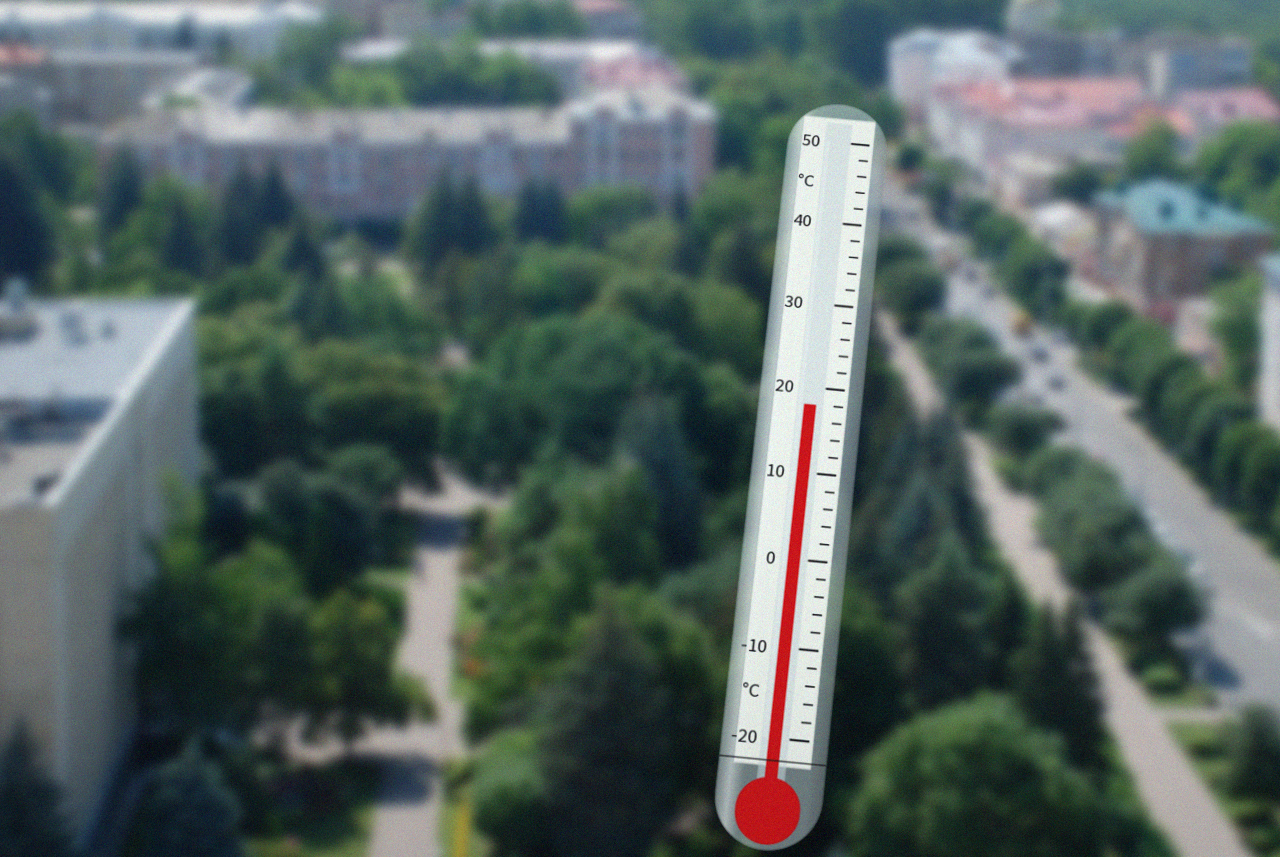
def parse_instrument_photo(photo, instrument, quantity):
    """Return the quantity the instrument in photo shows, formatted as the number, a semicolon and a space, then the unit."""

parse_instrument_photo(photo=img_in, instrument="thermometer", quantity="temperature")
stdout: 18; °C
